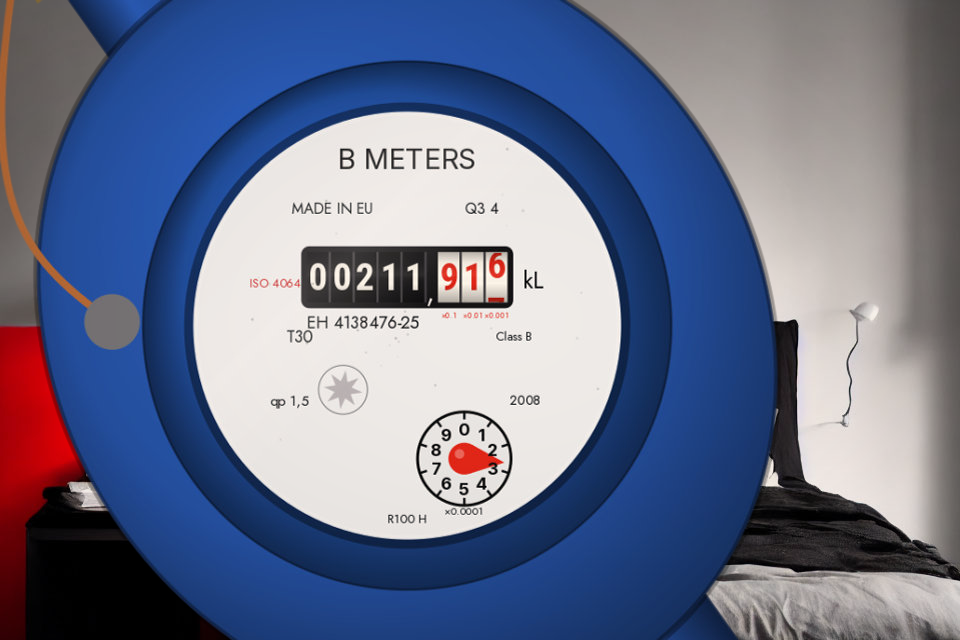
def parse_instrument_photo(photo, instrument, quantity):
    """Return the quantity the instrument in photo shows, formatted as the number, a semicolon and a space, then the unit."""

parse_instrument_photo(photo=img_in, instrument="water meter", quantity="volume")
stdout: 211.9162; kL
